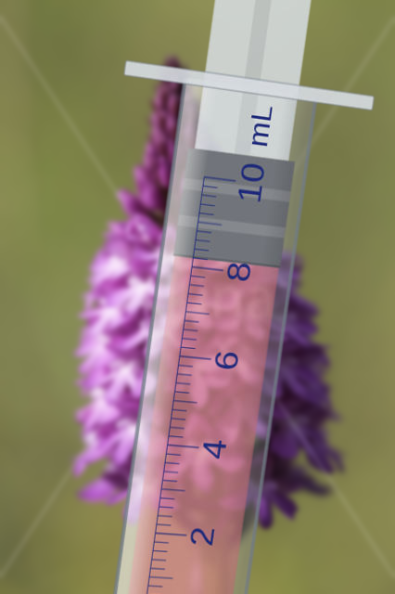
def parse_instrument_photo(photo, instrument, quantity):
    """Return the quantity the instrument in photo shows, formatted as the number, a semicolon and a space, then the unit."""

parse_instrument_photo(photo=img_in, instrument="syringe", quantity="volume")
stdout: 8.2; mL
